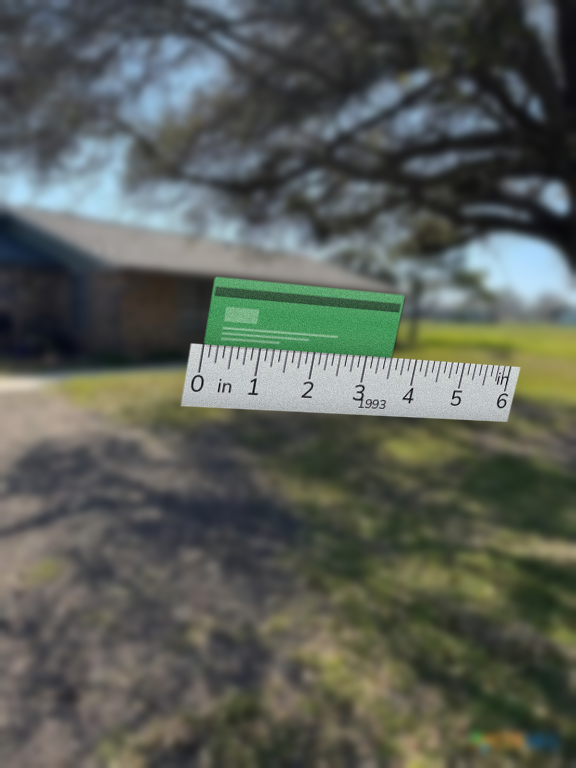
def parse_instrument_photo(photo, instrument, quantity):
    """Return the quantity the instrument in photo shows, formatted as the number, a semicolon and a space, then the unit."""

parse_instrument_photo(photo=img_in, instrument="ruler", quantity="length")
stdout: 3.5; in
